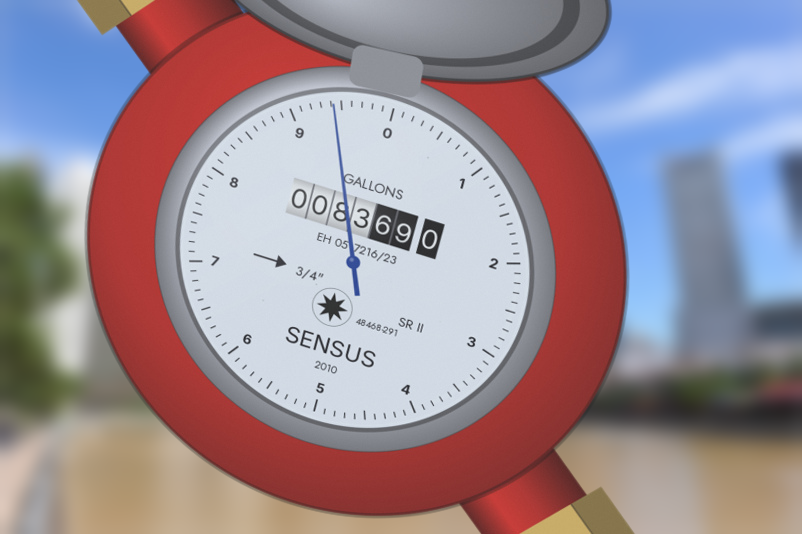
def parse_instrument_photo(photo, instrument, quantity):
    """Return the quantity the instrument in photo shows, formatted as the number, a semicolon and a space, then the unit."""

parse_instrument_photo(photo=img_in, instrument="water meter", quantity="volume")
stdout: 83689.4; gal
